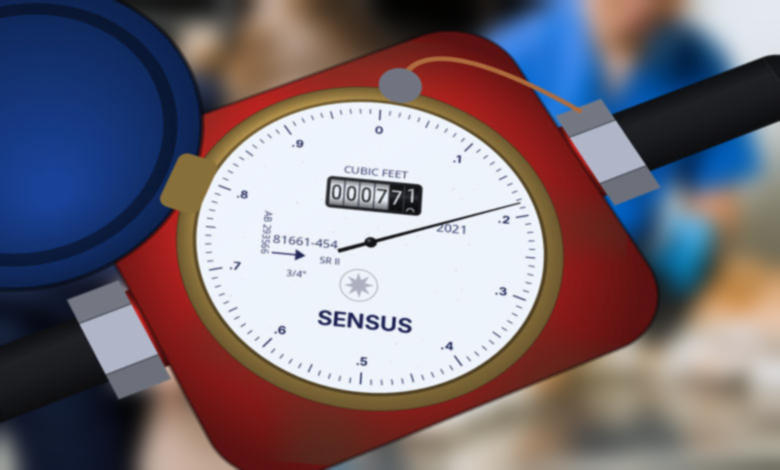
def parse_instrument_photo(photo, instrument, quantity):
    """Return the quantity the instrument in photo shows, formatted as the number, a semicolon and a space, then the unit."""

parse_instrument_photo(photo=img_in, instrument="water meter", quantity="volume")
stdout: 771.18; ft³
